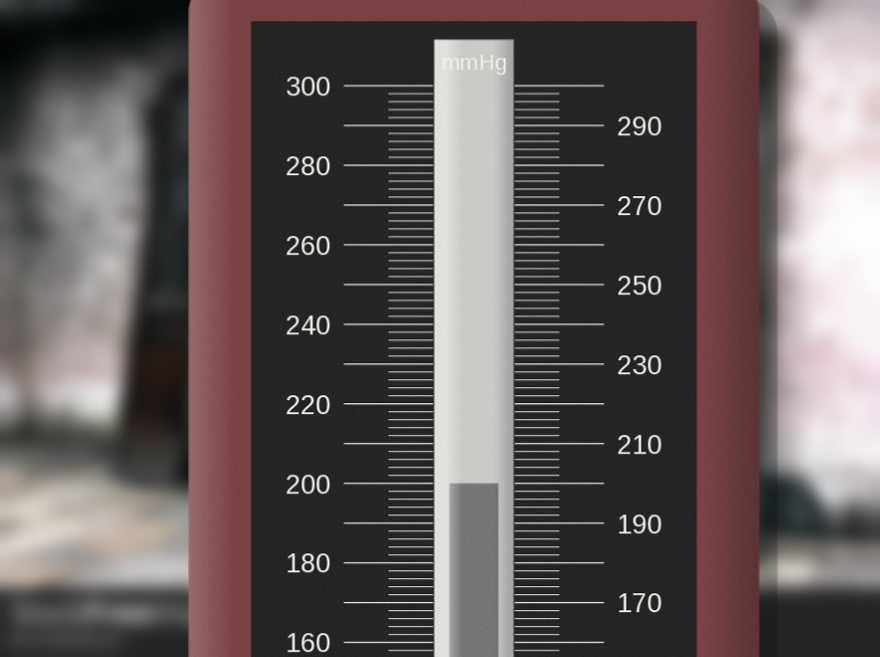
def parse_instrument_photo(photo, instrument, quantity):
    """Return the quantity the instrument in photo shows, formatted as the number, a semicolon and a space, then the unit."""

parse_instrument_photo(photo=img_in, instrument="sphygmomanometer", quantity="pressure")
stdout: 200; mmHg
